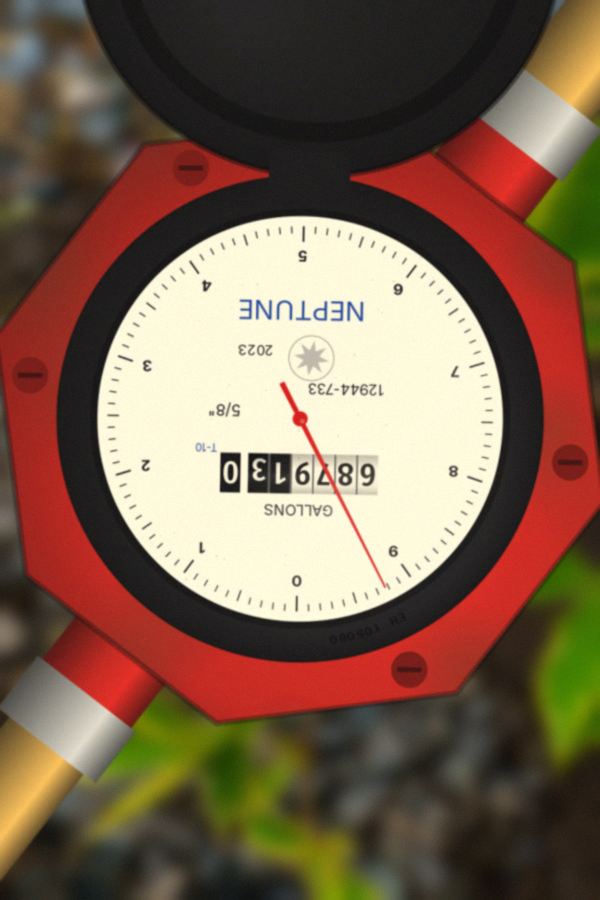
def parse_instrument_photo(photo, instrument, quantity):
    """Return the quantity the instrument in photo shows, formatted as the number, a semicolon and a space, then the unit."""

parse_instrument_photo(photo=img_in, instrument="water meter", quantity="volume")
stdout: 6879129.2; gal
